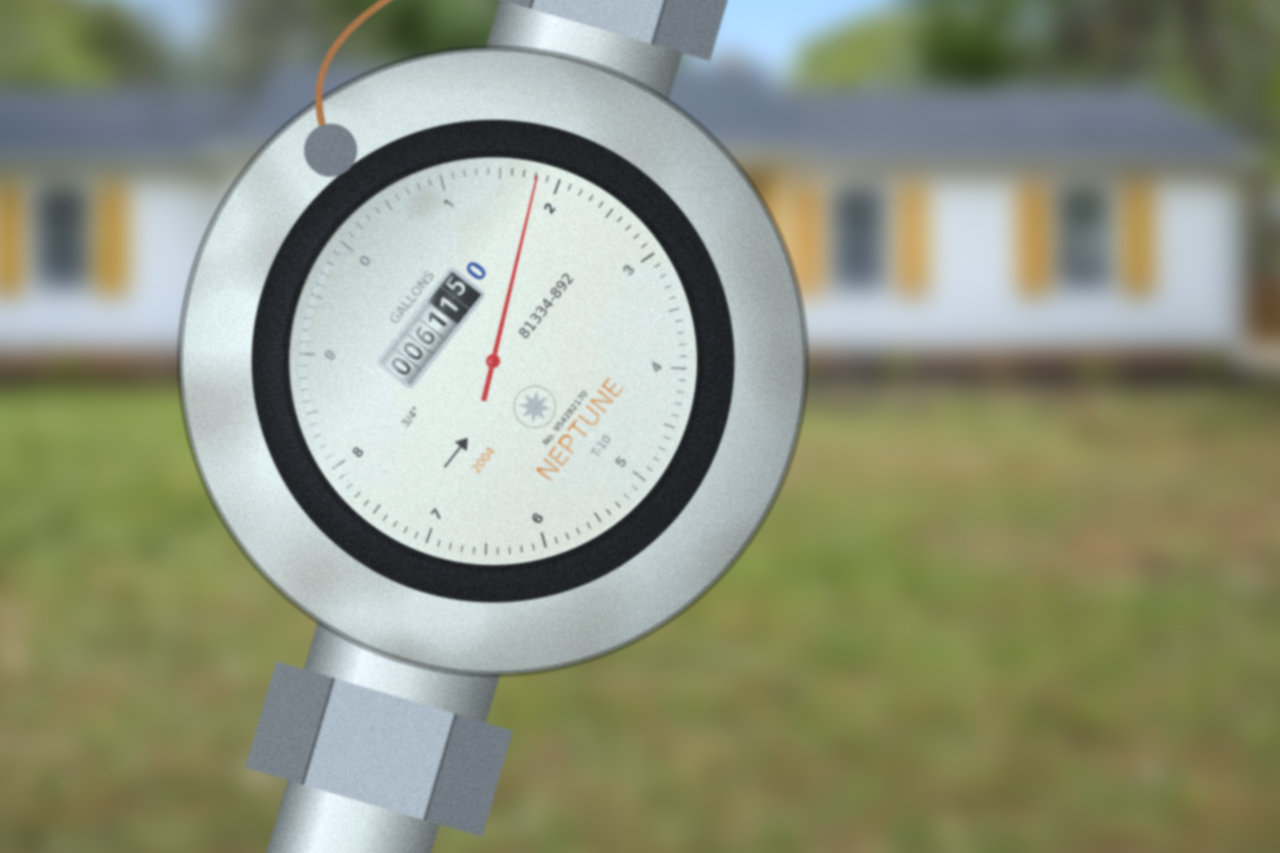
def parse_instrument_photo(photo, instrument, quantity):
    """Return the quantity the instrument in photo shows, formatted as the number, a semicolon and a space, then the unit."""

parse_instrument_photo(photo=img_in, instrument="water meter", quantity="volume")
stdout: 61151.8; gal
